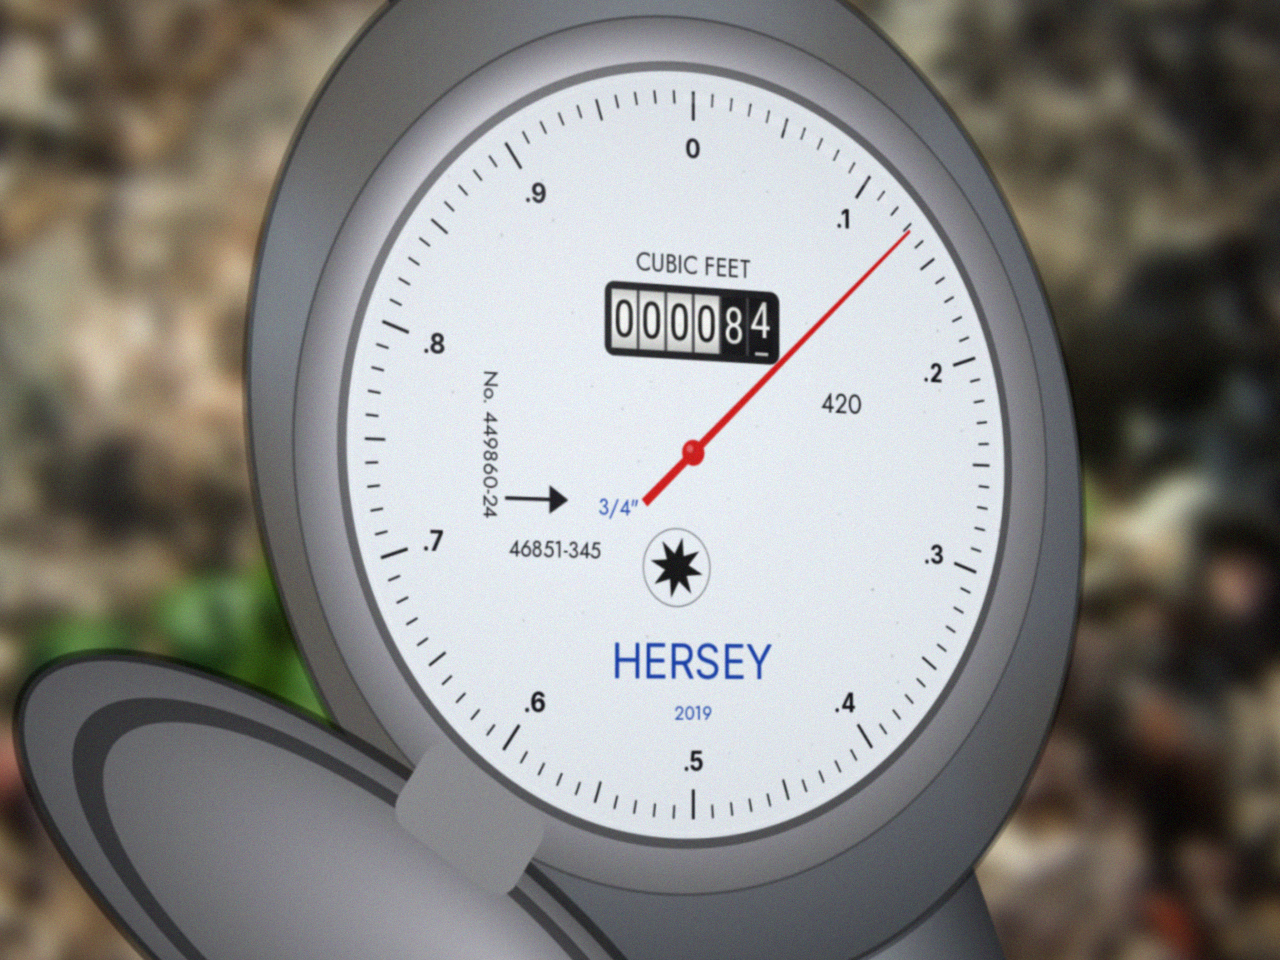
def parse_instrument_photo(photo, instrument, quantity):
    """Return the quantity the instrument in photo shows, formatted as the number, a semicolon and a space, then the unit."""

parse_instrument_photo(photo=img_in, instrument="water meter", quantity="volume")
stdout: 84.13; ft³
